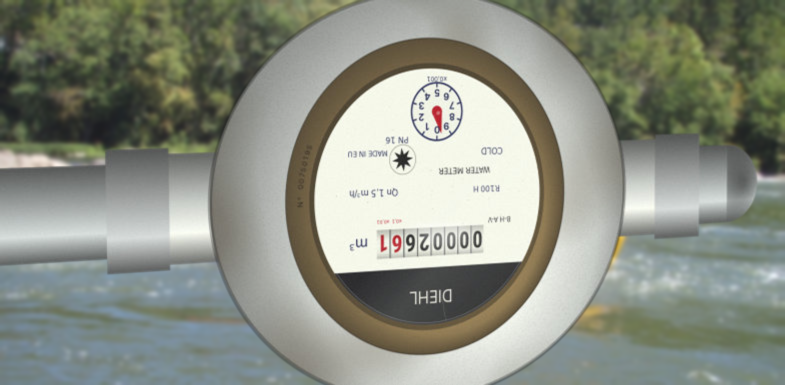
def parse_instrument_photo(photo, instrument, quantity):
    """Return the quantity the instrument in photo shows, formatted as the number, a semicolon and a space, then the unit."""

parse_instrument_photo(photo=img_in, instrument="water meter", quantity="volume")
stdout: 26.609; m³
